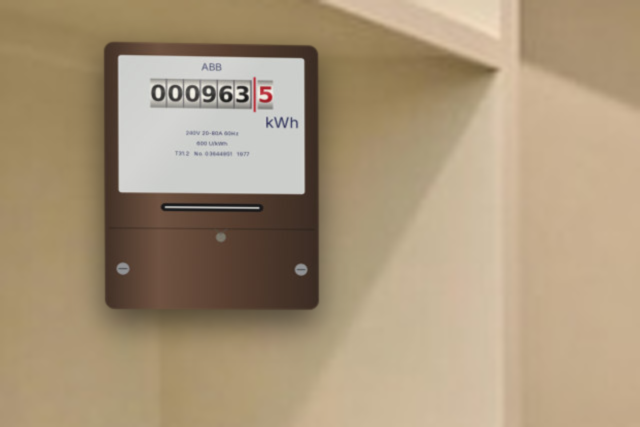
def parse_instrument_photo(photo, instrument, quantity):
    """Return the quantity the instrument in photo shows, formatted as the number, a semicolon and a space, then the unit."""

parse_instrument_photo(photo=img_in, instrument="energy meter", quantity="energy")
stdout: 963.5; kWh
